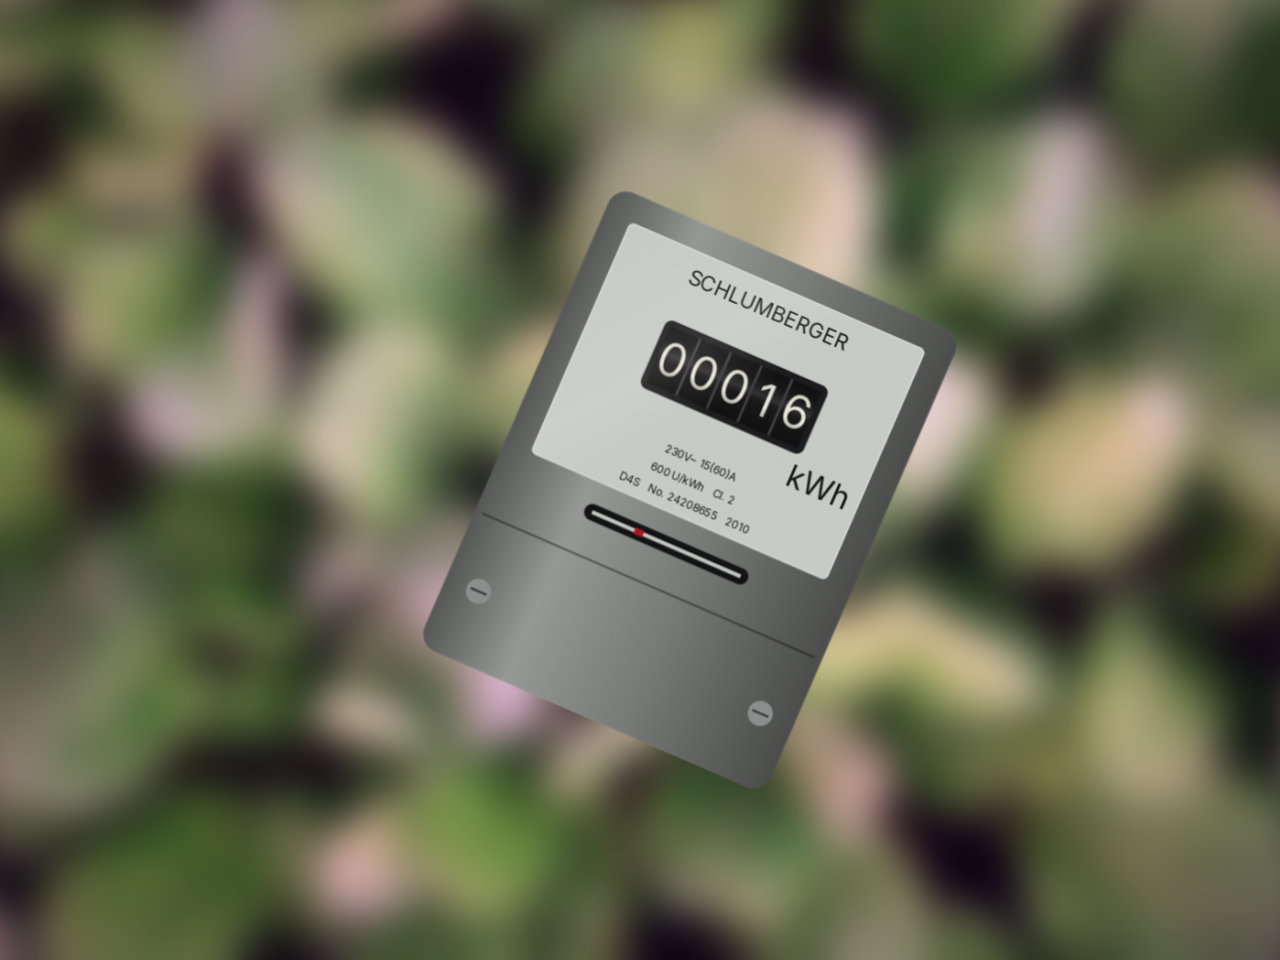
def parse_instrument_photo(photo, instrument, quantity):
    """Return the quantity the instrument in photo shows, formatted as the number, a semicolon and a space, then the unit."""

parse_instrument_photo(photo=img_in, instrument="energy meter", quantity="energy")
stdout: 16; kWh
